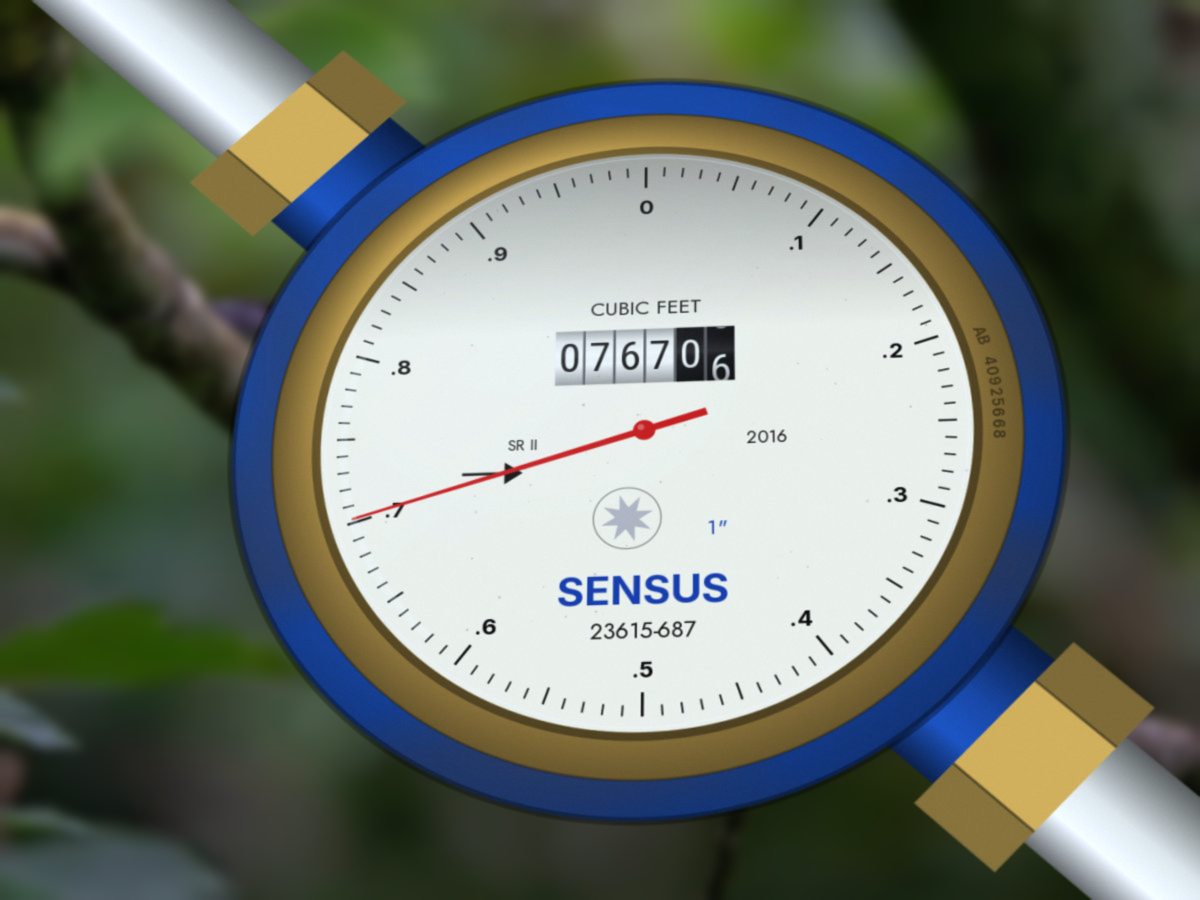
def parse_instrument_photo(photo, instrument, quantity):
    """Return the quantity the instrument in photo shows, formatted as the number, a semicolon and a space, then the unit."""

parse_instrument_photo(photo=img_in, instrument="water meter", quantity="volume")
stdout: 76705.70; ft³
